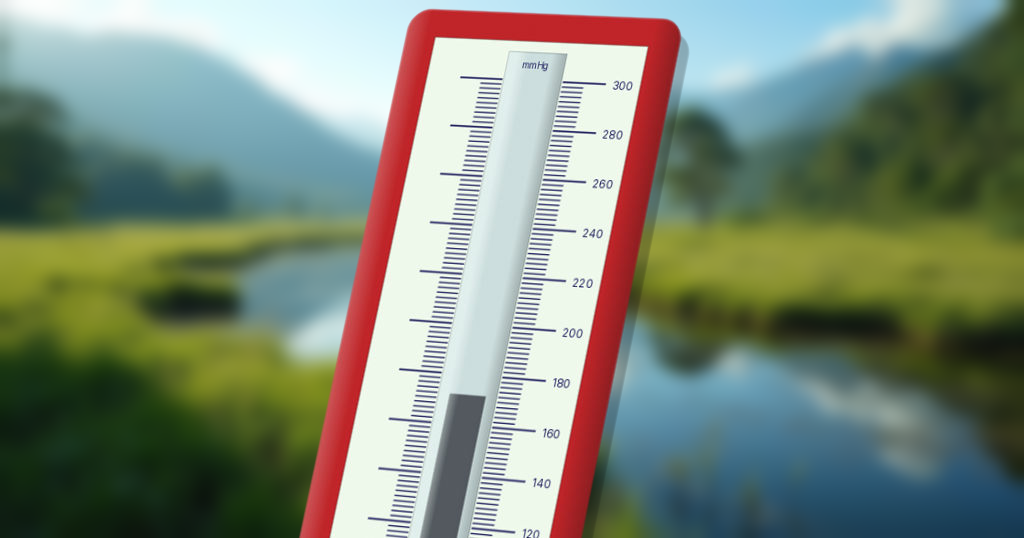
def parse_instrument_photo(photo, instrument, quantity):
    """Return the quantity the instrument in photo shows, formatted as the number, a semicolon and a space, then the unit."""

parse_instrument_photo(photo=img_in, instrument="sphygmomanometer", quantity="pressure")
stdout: 172; mmHg
